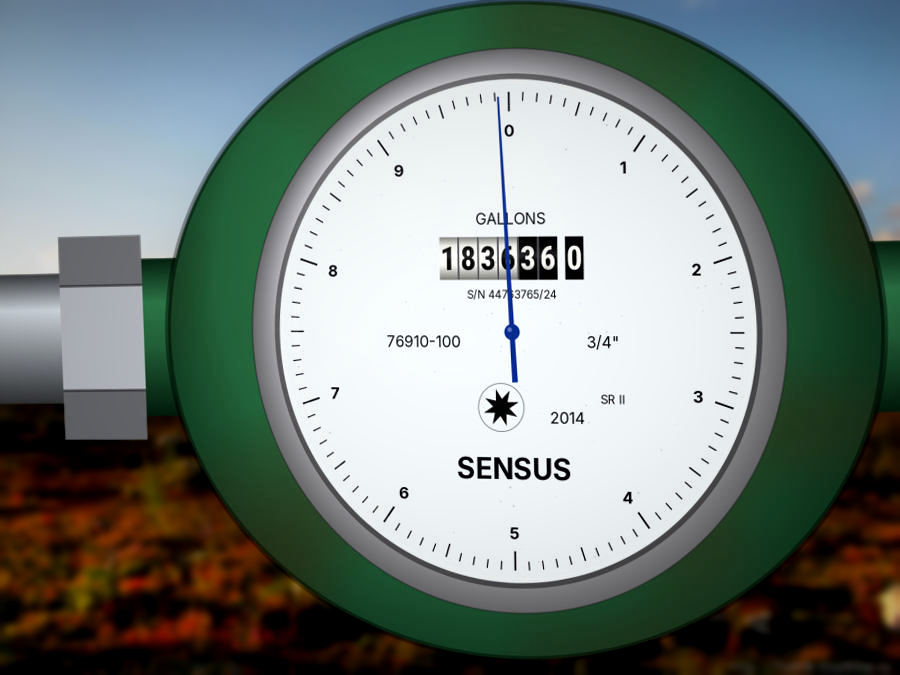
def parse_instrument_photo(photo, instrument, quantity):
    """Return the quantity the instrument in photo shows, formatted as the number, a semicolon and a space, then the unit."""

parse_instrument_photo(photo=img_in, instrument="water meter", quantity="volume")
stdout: 1836359.9; gal
